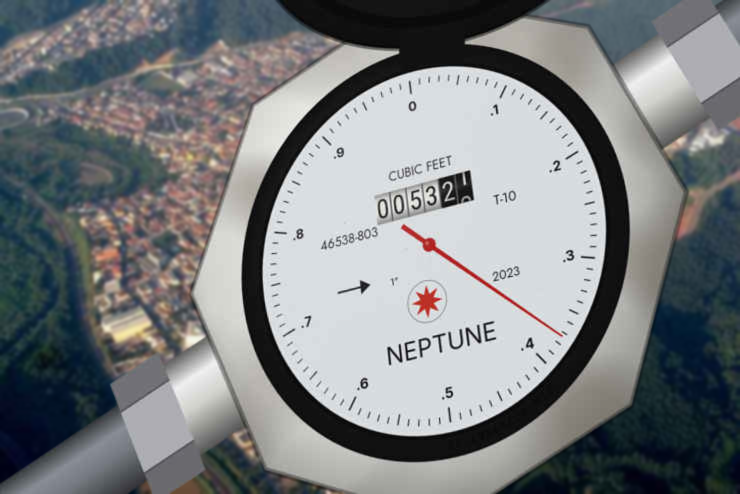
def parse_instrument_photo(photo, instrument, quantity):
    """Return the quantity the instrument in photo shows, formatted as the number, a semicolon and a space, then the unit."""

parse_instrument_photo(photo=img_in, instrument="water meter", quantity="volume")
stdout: 5321.37; ft³
